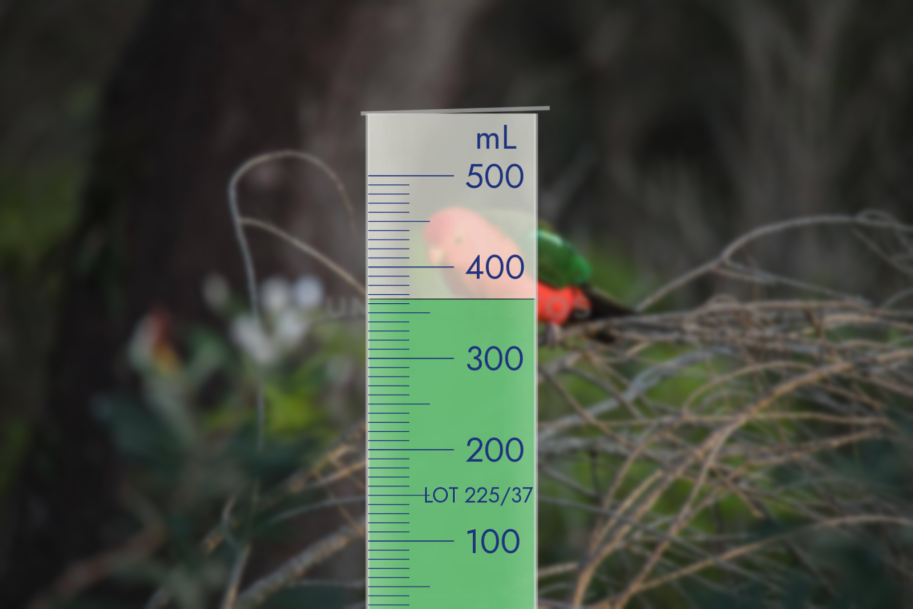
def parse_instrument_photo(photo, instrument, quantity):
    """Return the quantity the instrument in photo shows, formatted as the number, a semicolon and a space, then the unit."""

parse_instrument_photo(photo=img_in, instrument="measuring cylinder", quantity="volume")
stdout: 365; mL
